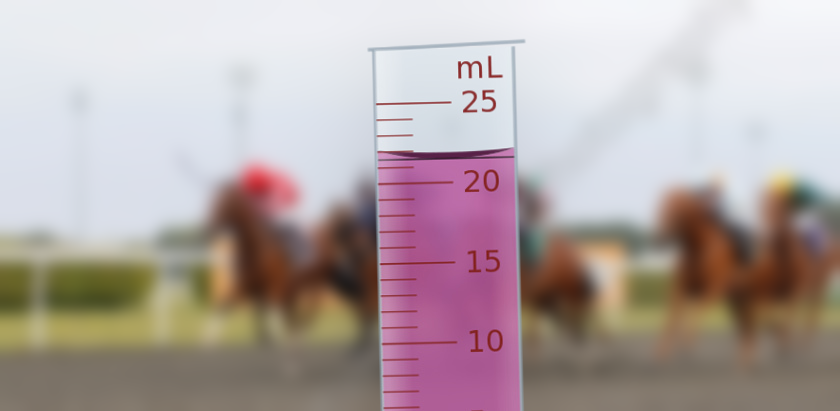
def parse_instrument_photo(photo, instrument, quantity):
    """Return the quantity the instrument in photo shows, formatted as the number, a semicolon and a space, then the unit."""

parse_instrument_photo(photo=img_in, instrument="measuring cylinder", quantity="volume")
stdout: 21.5; mL
